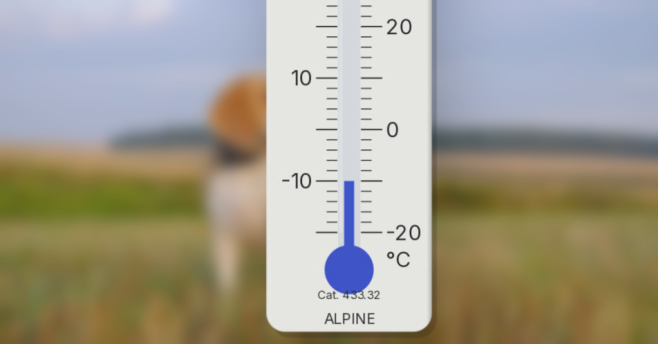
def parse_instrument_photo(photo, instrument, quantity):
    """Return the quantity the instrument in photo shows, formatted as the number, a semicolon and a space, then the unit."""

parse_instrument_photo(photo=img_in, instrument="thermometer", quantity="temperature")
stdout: -10; °C
